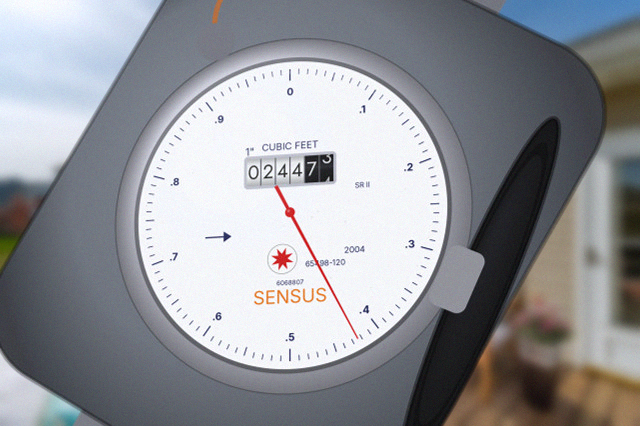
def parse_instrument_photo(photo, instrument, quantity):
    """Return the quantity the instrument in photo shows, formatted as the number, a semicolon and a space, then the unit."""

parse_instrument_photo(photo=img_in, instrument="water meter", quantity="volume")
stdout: 24473.42; ft³
